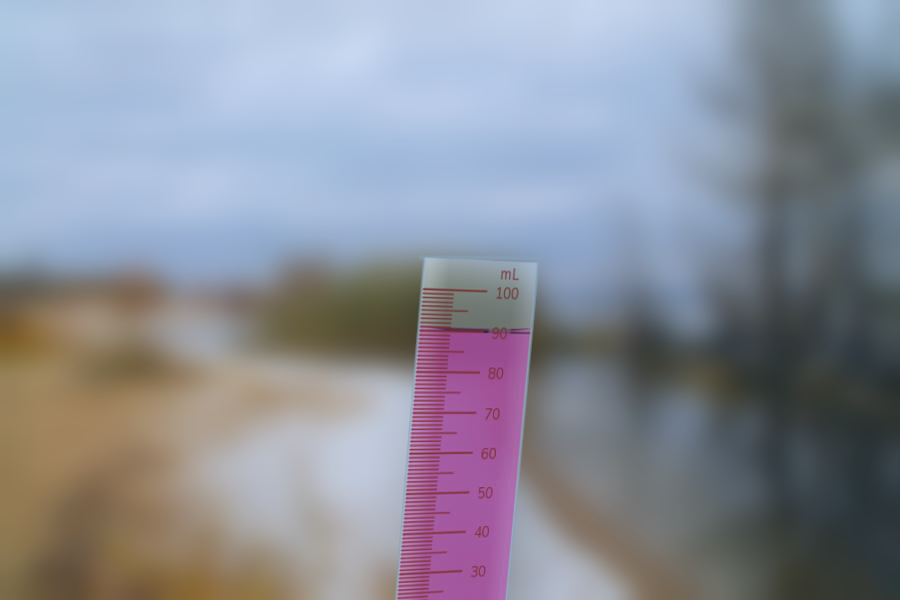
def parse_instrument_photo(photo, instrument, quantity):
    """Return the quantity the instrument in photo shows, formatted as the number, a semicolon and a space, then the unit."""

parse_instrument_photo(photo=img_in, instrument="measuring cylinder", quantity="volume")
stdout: 90; mL
